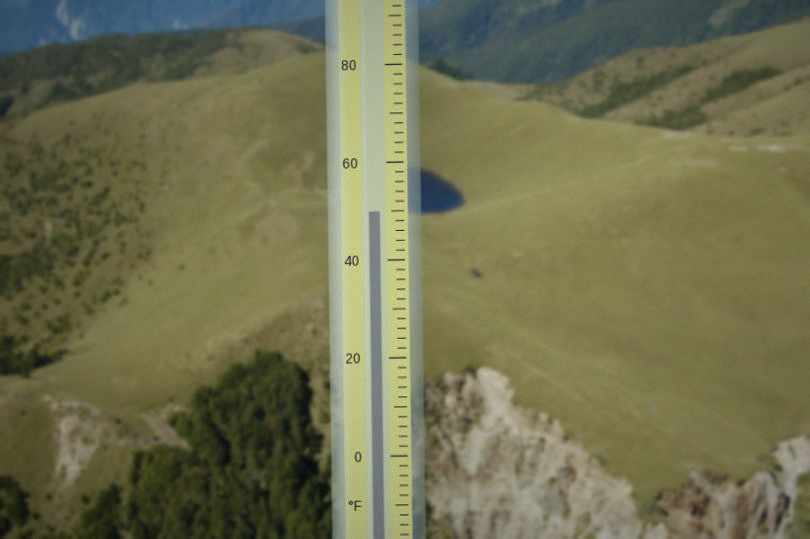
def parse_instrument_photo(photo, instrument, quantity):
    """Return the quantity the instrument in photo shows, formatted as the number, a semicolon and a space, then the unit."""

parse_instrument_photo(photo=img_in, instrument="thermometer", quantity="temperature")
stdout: 50; °F
